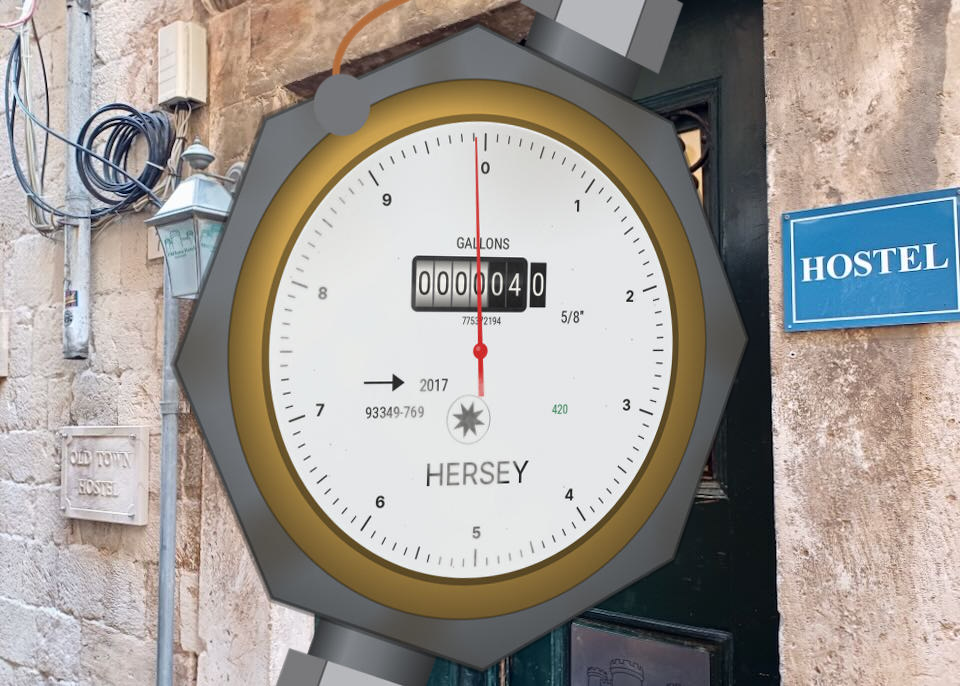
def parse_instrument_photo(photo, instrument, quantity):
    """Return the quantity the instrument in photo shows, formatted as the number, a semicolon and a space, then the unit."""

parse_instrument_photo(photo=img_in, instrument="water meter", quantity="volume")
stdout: 39.9; gal
